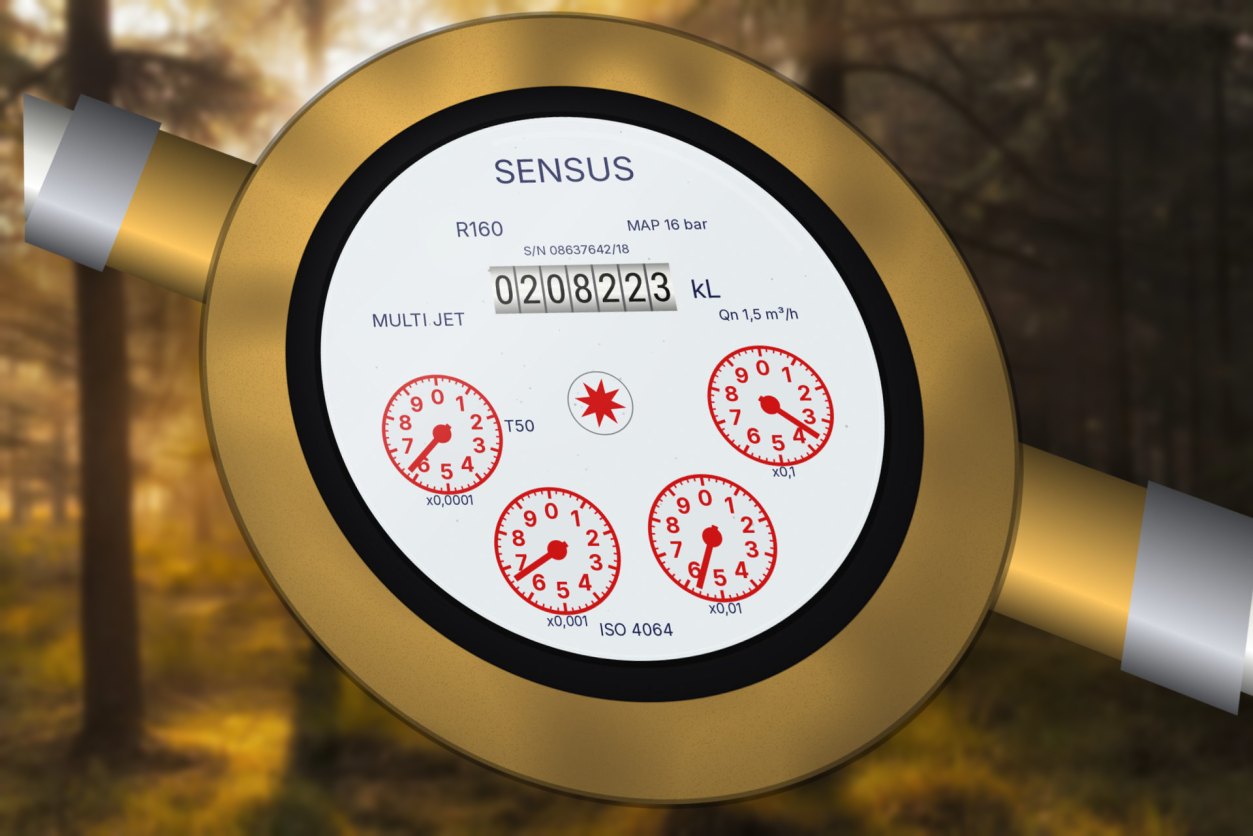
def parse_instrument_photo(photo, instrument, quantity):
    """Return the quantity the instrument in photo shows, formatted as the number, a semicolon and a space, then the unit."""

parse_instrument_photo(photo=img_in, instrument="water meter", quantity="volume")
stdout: 208223.3566; kL
